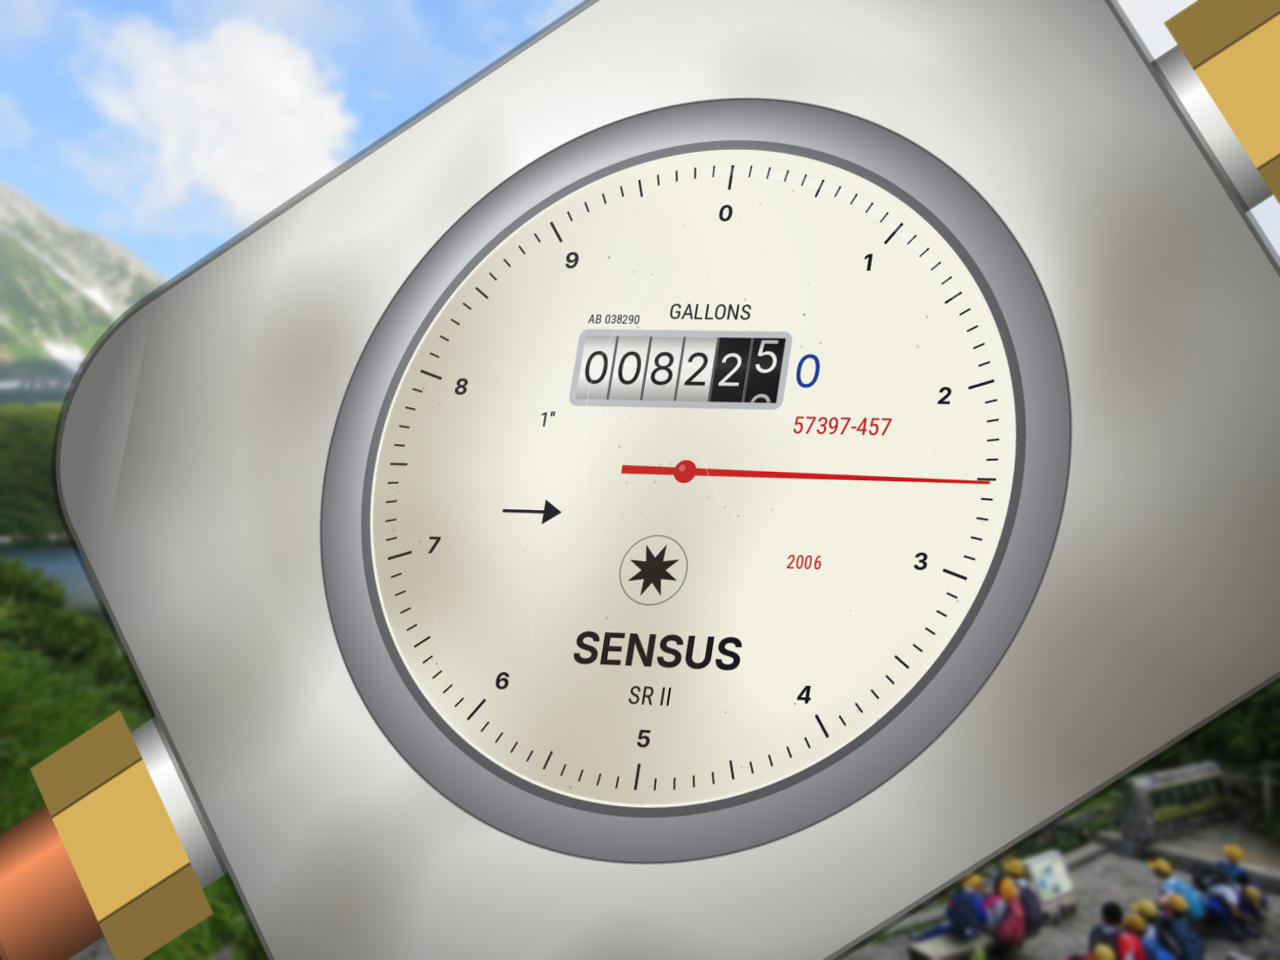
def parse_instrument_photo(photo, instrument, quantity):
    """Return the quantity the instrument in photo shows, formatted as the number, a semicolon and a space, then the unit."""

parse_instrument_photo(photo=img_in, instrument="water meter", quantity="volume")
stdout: 82252.5; gal
